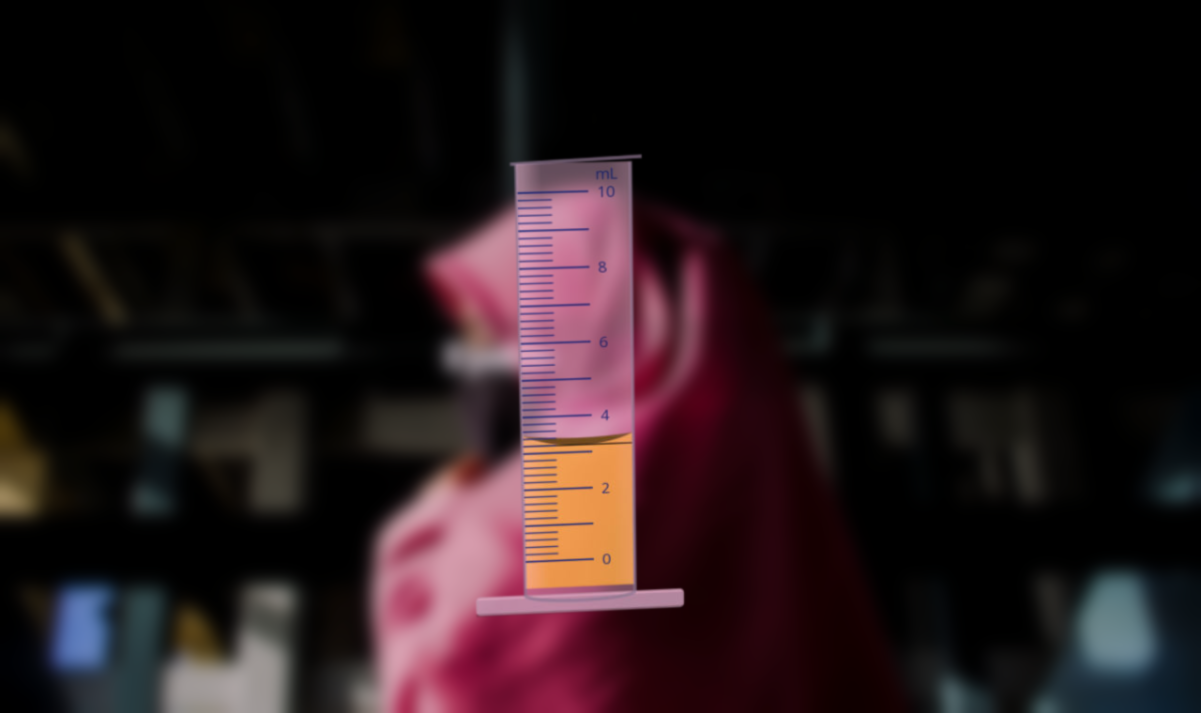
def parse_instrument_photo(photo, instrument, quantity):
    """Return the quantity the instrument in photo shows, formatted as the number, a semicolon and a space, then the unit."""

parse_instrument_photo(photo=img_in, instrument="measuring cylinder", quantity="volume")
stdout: 3.2; mL
